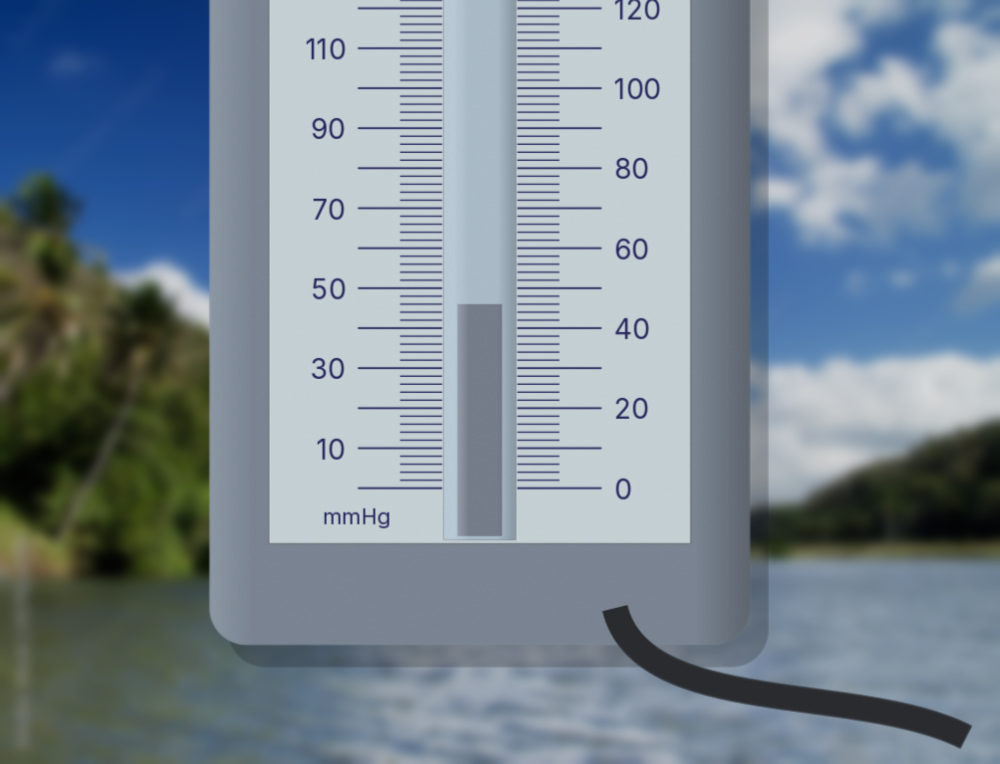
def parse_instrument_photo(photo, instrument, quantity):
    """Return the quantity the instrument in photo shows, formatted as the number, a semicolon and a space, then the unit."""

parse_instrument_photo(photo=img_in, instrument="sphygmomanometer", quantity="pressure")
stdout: 46; mmHg
